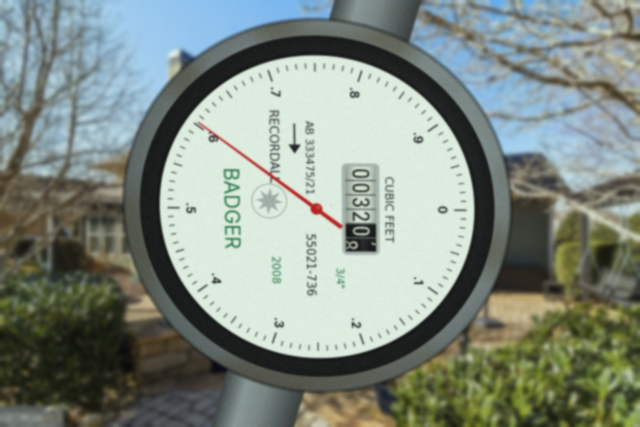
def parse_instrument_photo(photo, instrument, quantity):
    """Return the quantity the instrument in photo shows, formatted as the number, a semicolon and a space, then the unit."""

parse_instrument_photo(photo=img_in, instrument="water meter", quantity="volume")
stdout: 3207.60; ft³
